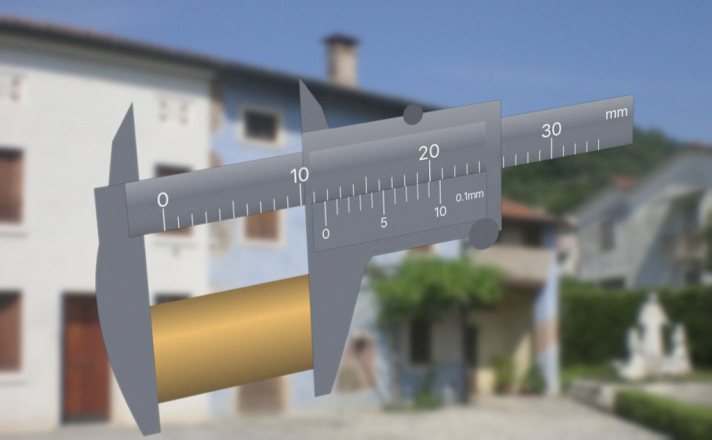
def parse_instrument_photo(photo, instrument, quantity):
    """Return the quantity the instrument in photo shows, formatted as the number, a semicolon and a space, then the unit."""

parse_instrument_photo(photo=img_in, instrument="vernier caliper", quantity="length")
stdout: 11.8; mm
